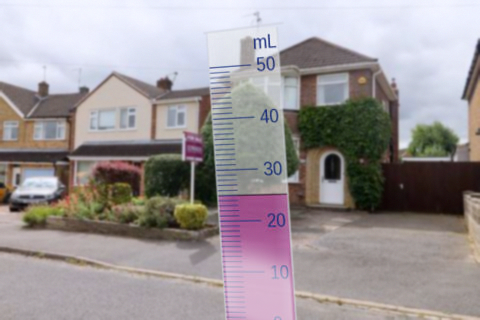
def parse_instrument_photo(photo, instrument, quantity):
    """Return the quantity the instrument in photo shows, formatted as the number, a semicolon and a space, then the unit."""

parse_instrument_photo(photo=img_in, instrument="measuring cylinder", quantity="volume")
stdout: 25; mL
